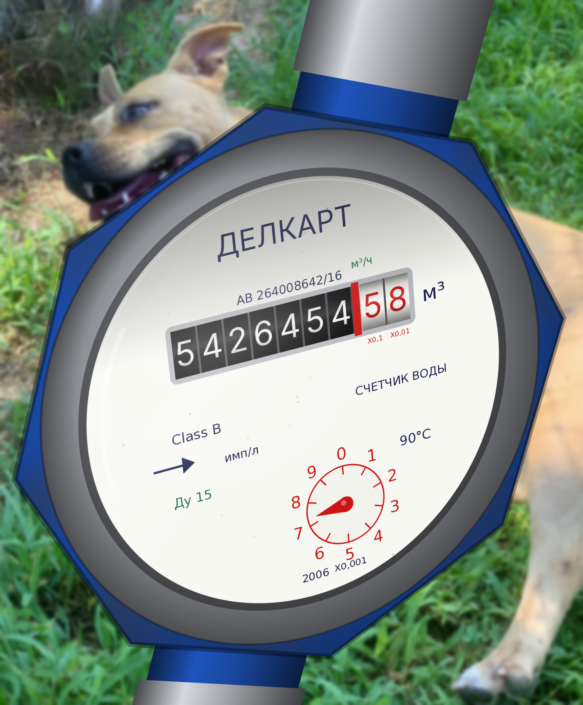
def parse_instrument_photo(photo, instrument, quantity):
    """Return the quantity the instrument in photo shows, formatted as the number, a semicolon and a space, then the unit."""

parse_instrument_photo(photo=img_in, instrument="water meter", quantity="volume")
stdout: 5426454.587; m³
